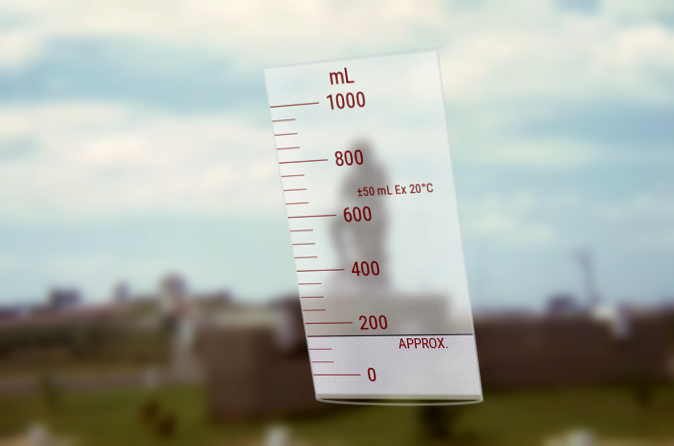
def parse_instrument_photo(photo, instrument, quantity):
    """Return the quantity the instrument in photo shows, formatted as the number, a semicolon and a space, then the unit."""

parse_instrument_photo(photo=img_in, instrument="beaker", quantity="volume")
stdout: 150; mL
